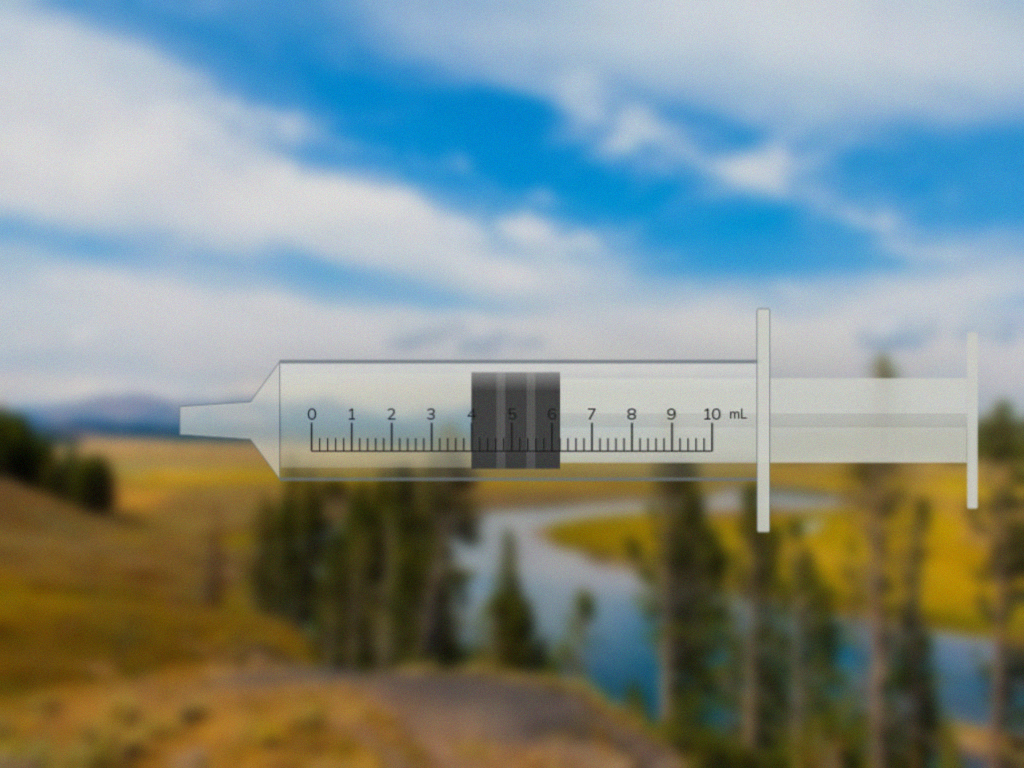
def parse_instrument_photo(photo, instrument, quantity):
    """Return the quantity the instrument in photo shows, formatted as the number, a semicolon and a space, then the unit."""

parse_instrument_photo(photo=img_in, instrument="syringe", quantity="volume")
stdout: 4; mL
